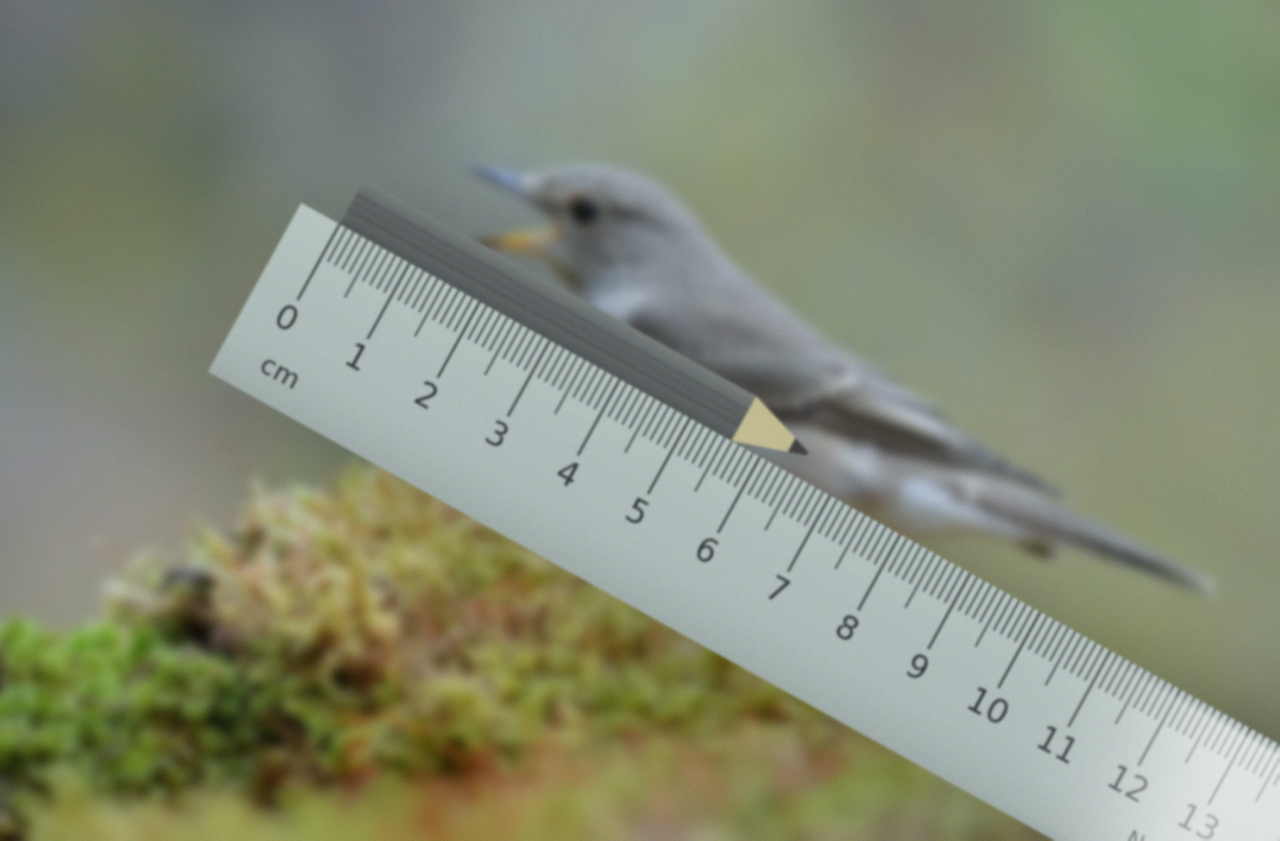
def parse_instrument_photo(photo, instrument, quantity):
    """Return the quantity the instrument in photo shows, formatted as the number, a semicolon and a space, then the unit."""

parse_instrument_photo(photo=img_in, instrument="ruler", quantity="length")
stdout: 6.5; cm
